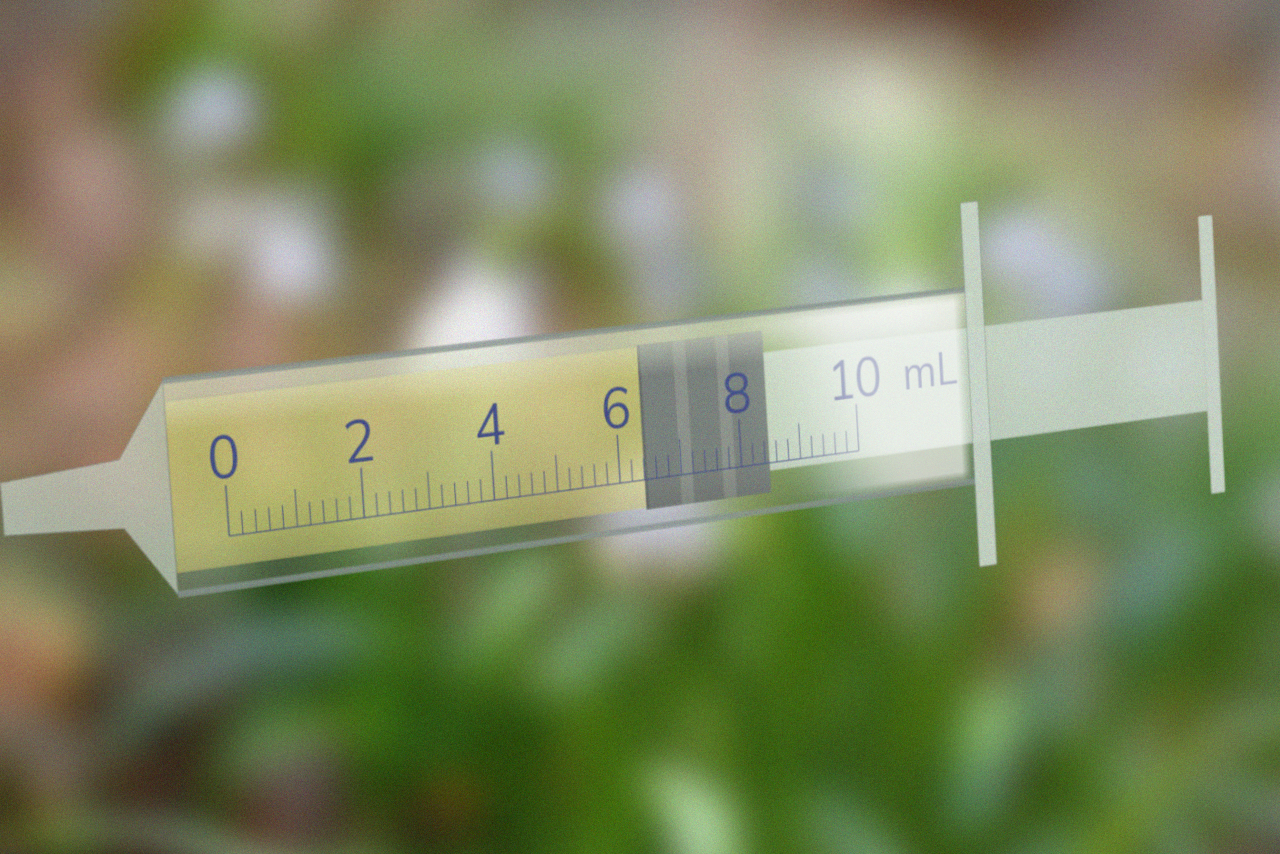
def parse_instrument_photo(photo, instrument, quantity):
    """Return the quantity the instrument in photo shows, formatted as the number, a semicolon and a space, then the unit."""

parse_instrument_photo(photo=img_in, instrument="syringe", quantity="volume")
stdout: 6.4; mL
